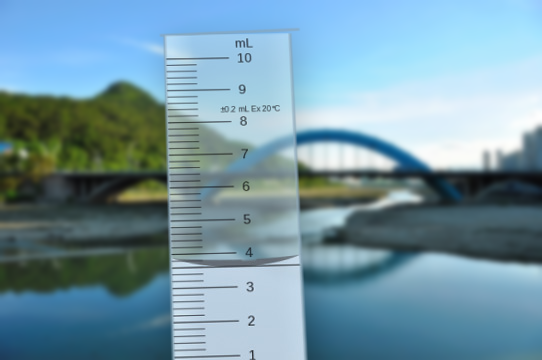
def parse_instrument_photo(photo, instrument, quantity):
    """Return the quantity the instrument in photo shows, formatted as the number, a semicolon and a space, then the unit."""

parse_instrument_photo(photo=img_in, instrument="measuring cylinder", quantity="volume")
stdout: 3.6; mL
